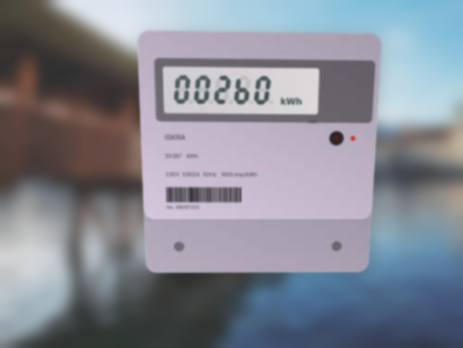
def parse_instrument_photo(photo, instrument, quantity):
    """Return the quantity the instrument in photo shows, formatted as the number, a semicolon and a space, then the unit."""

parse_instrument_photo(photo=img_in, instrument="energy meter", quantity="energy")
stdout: 260; kWh
